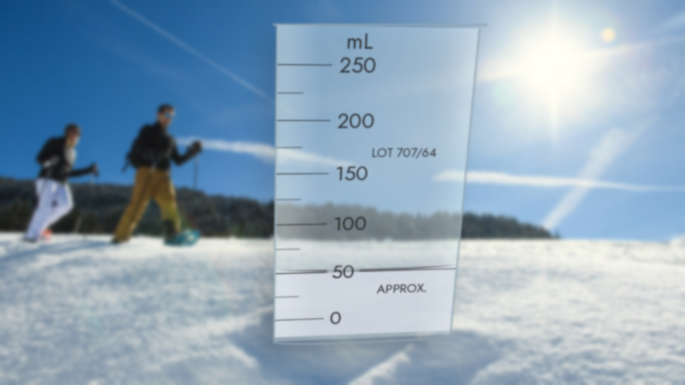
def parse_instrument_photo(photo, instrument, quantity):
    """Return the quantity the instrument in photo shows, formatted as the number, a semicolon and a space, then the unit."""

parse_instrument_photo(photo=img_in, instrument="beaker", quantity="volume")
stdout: 50; mL
